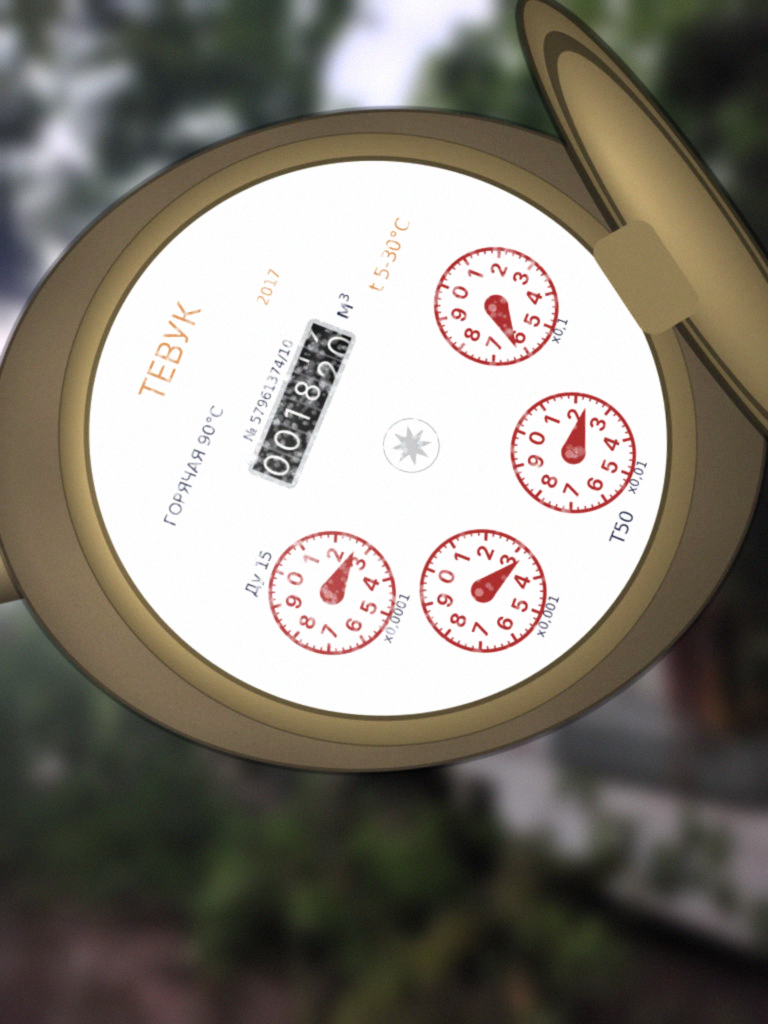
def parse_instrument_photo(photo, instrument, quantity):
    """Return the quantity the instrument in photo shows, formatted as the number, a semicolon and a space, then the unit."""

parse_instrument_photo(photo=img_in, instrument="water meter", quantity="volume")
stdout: 1819.6232; m³
